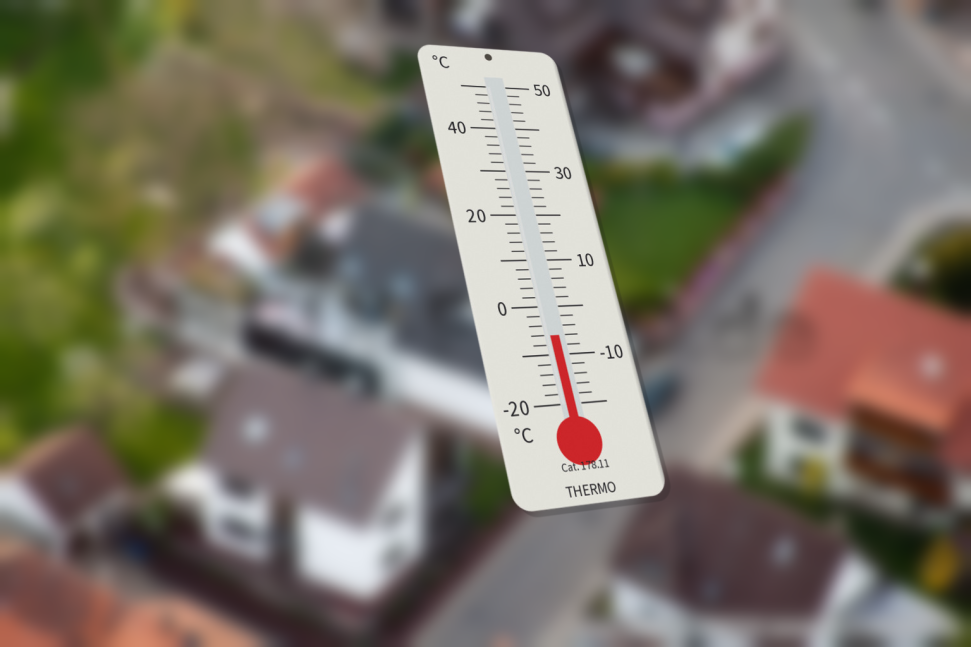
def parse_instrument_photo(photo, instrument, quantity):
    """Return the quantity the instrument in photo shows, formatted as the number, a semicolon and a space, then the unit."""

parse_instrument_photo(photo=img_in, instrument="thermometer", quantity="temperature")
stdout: -6; °C
